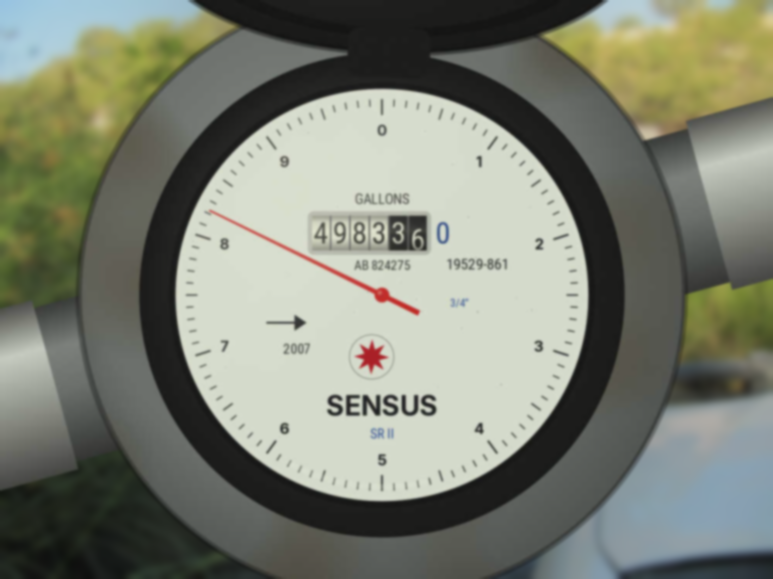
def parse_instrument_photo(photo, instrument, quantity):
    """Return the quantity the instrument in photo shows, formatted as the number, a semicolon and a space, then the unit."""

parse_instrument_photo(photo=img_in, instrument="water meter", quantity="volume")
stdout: 4983358.2; gal
